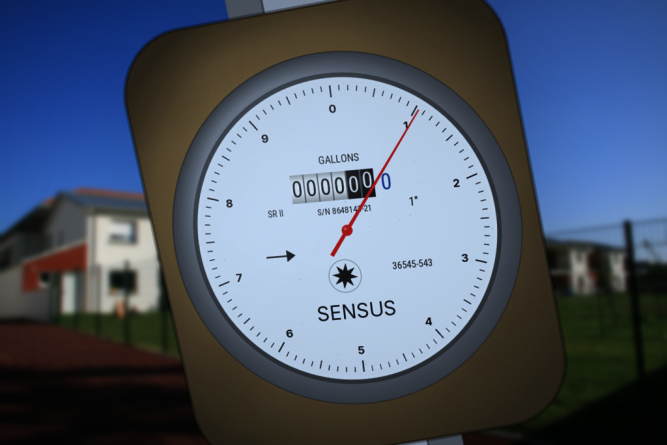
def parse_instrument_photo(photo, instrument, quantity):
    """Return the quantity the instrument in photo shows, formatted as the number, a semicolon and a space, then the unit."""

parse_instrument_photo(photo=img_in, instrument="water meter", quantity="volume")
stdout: 1.0; gal
